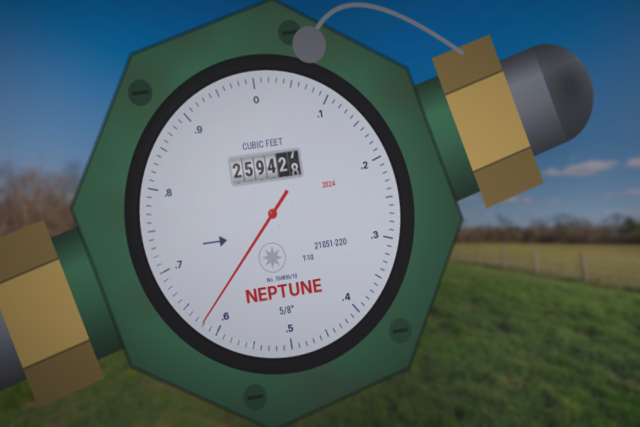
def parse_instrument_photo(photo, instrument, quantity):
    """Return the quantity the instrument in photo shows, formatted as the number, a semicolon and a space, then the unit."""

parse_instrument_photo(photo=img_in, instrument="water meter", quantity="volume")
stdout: 259427.62; ft³
